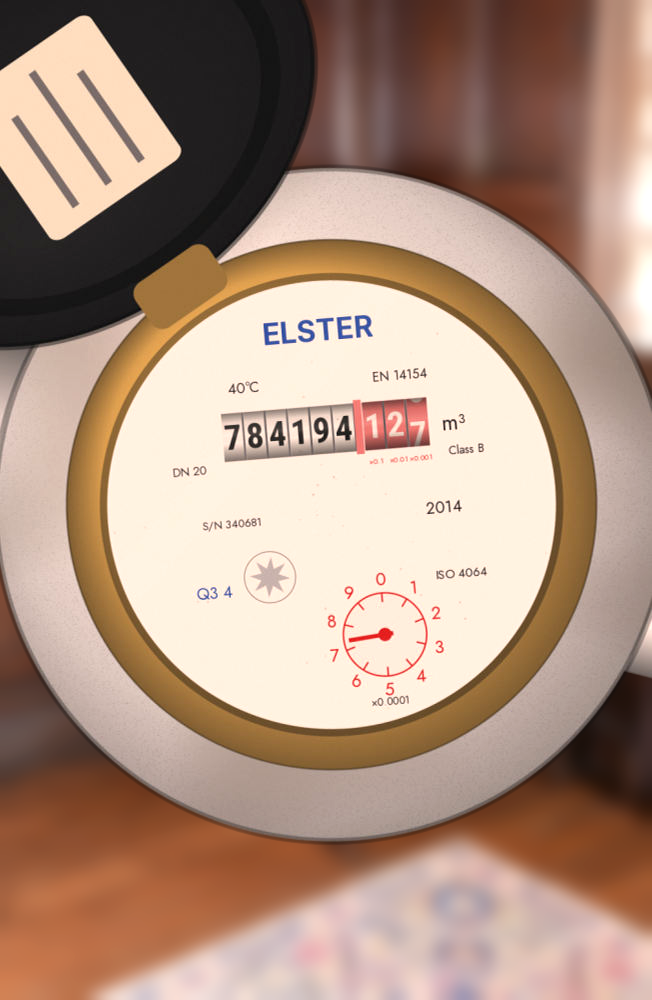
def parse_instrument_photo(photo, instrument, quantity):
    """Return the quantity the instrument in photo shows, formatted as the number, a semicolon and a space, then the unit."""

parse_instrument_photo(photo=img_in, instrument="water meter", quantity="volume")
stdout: 784194.1267; m³
